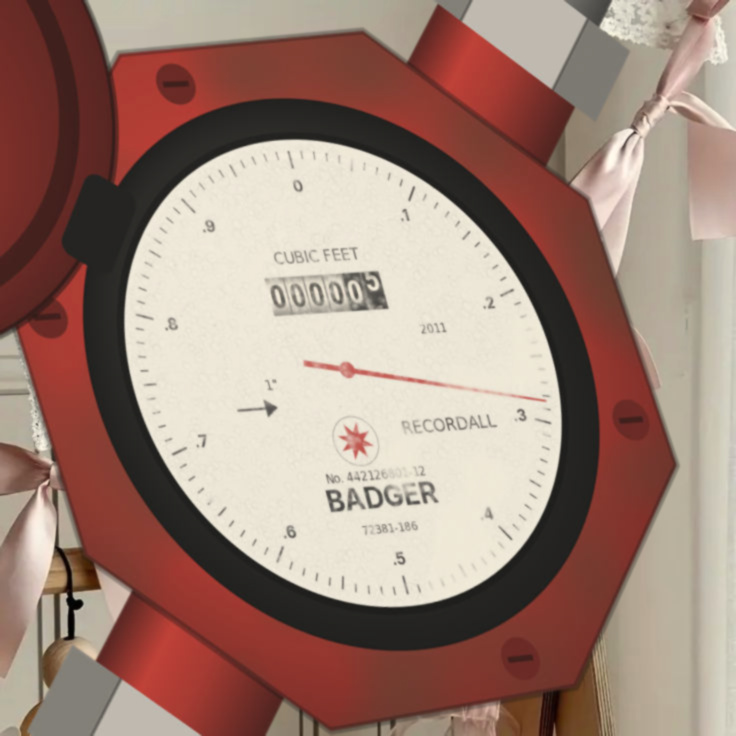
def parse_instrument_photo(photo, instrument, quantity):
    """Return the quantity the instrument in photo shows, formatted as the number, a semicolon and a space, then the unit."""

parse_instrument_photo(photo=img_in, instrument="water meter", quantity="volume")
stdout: 5.28; ft³
